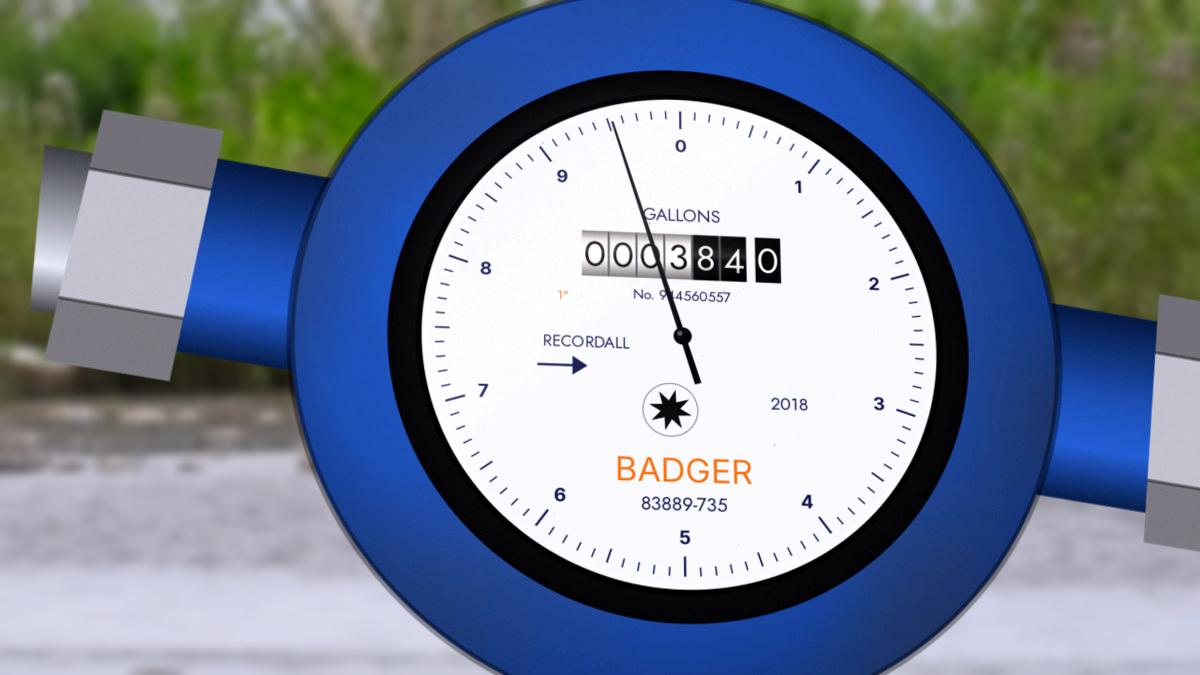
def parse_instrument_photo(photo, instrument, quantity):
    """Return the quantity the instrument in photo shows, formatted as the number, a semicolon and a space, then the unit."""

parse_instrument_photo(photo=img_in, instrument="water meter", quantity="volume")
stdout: 3839.5; gal
